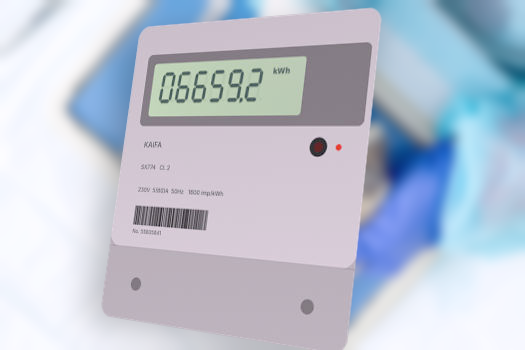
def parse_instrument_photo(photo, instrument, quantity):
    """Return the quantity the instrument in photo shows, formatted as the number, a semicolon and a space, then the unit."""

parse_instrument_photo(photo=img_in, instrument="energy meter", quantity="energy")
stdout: 6659.2; kWh
